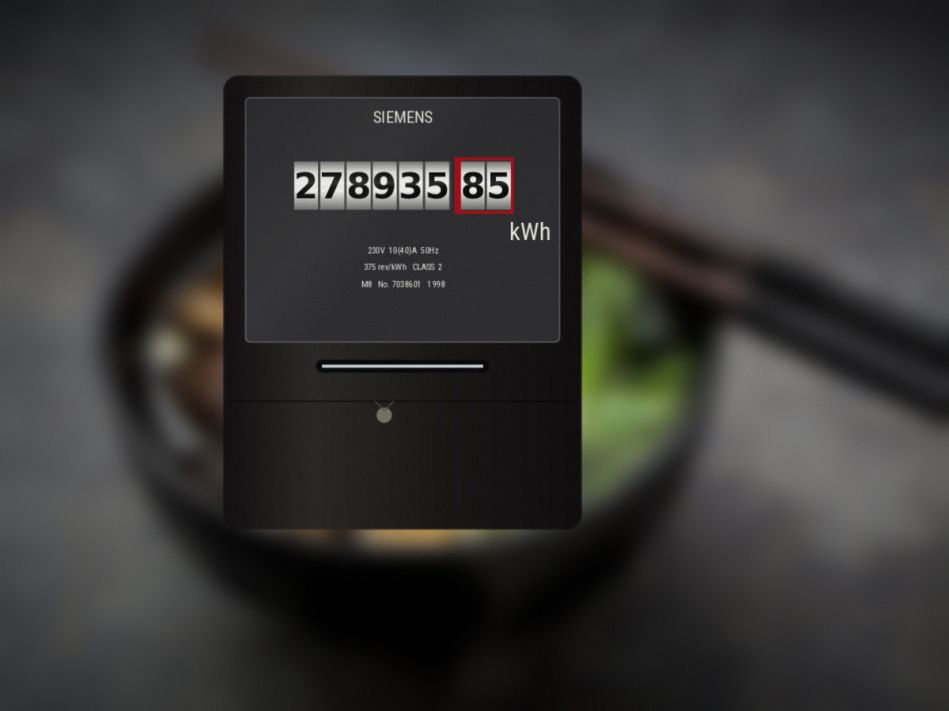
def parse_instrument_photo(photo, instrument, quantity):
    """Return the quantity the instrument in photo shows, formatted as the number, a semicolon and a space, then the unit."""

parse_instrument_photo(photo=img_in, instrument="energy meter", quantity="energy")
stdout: 278935.85; kWh
